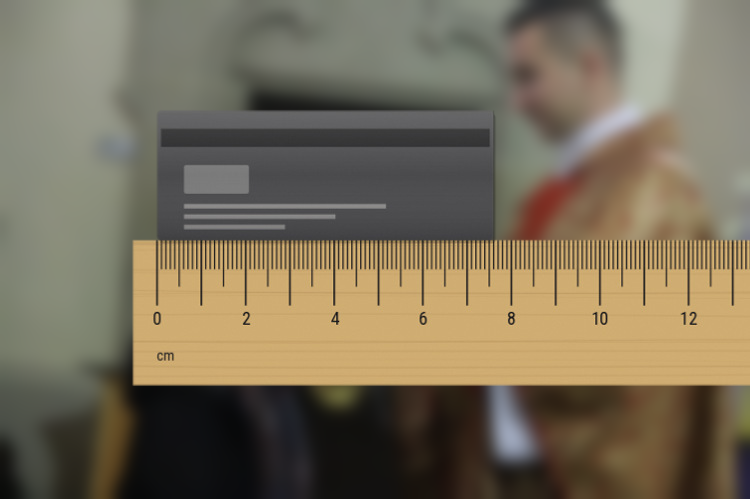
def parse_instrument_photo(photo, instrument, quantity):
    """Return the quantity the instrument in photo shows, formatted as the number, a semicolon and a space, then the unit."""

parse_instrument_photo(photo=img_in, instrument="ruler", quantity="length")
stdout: 7.6; cm
